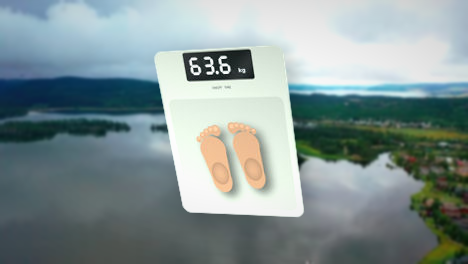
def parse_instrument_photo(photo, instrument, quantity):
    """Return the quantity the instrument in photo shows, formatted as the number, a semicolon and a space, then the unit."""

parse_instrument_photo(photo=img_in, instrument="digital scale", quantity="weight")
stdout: 63.6; kg
